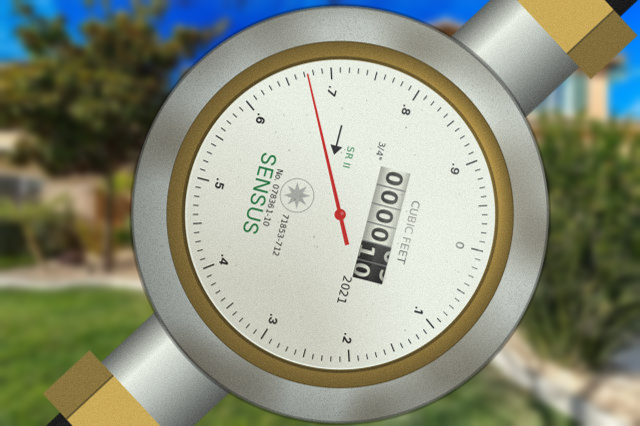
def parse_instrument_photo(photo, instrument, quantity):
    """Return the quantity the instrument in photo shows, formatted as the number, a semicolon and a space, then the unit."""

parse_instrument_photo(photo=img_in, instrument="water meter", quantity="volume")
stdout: 9.67; ft³
